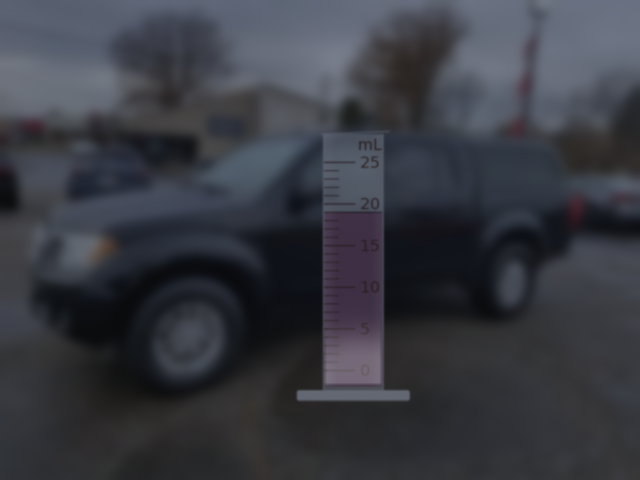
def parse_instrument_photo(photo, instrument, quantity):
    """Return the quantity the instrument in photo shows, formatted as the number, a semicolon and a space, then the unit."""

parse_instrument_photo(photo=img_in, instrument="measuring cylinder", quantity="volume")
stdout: 19; mL
